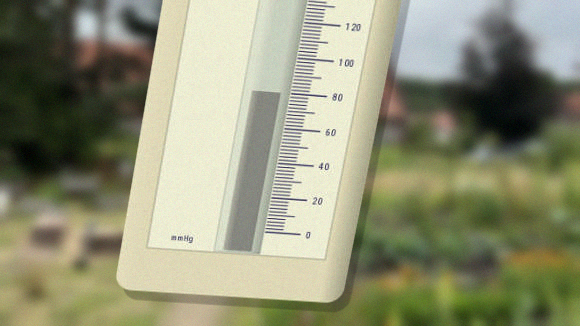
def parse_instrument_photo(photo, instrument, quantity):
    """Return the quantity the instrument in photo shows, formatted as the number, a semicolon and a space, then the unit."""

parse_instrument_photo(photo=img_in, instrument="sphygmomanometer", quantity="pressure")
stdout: 80; mmHg
